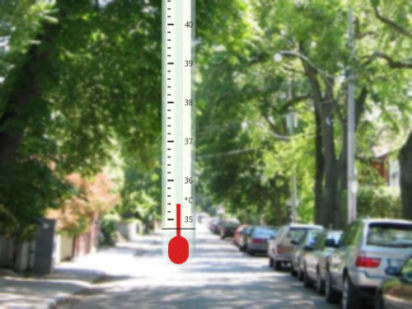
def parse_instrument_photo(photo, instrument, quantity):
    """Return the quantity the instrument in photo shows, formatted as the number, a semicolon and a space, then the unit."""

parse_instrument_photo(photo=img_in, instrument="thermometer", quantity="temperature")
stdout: 35.4; °C
